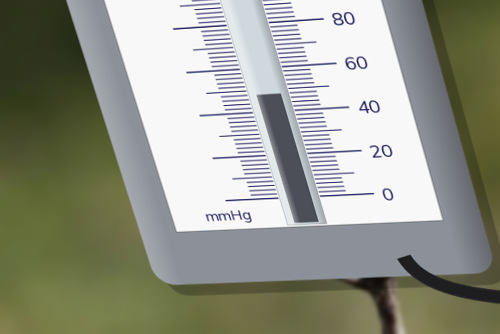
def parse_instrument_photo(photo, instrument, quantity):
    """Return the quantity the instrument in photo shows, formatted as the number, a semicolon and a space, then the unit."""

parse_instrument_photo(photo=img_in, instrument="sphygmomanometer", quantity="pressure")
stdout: 48; mmHg
